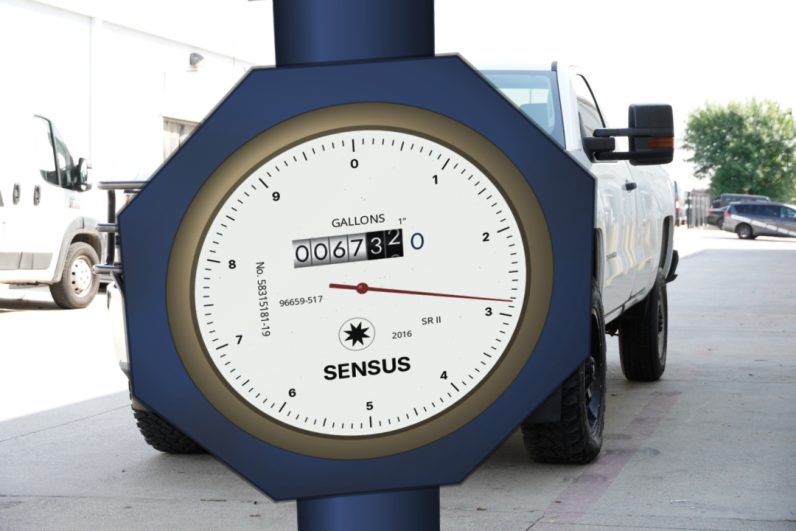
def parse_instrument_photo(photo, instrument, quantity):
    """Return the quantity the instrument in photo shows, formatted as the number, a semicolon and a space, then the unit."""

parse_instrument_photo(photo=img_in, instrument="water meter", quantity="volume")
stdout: 67322.8; gal
